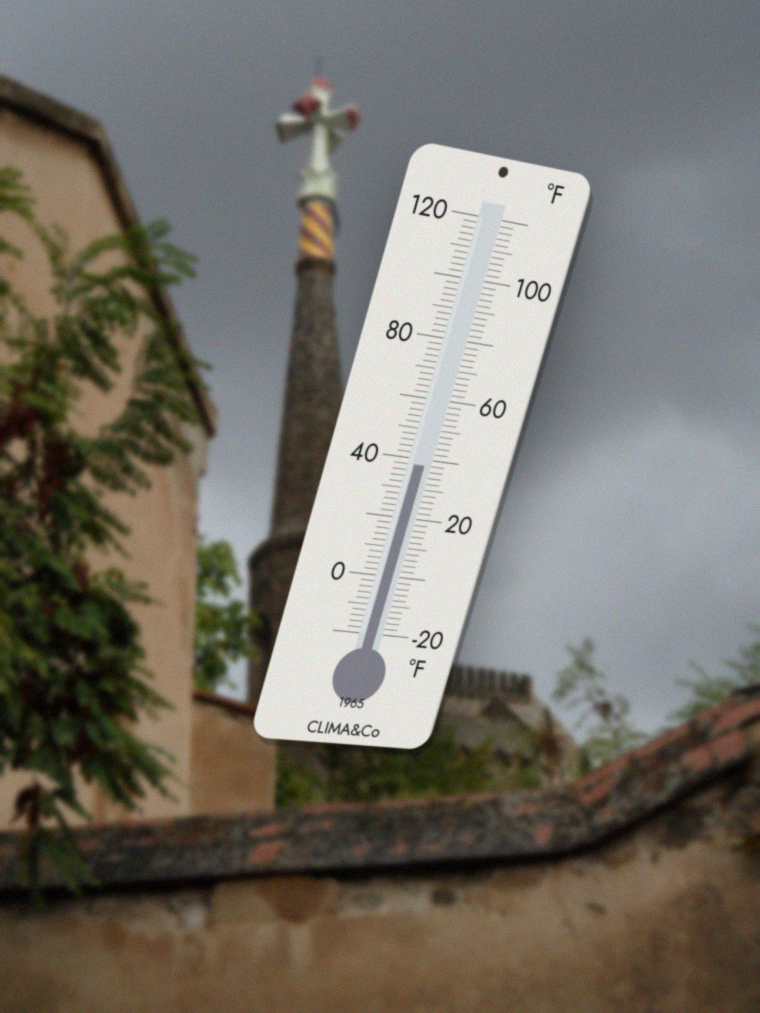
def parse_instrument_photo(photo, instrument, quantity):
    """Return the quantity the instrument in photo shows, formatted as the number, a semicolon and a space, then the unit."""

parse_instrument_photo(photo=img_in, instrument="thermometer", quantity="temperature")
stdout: 38; °F
